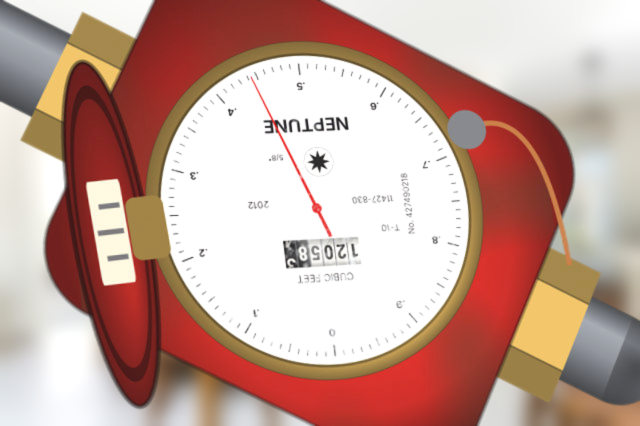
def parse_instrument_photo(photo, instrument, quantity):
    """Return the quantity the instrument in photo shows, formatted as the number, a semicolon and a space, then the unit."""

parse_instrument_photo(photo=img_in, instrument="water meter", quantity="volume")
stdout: 120583.44; ft³
